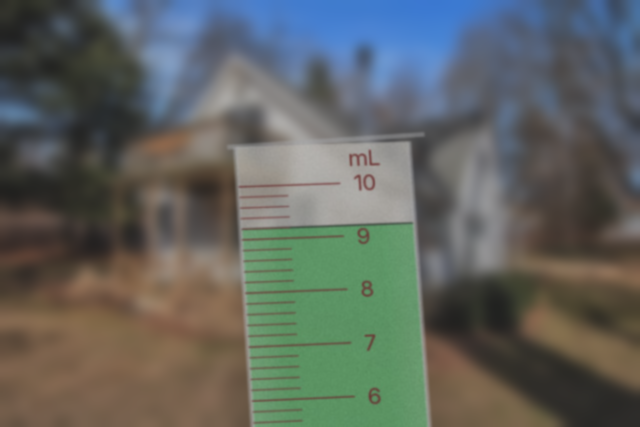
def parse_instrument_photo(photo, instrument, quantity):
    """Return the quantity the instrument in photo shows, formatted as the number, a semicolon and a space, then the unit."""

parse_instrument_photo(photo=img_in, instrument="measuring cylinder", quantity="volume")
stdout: 9.2; mL
